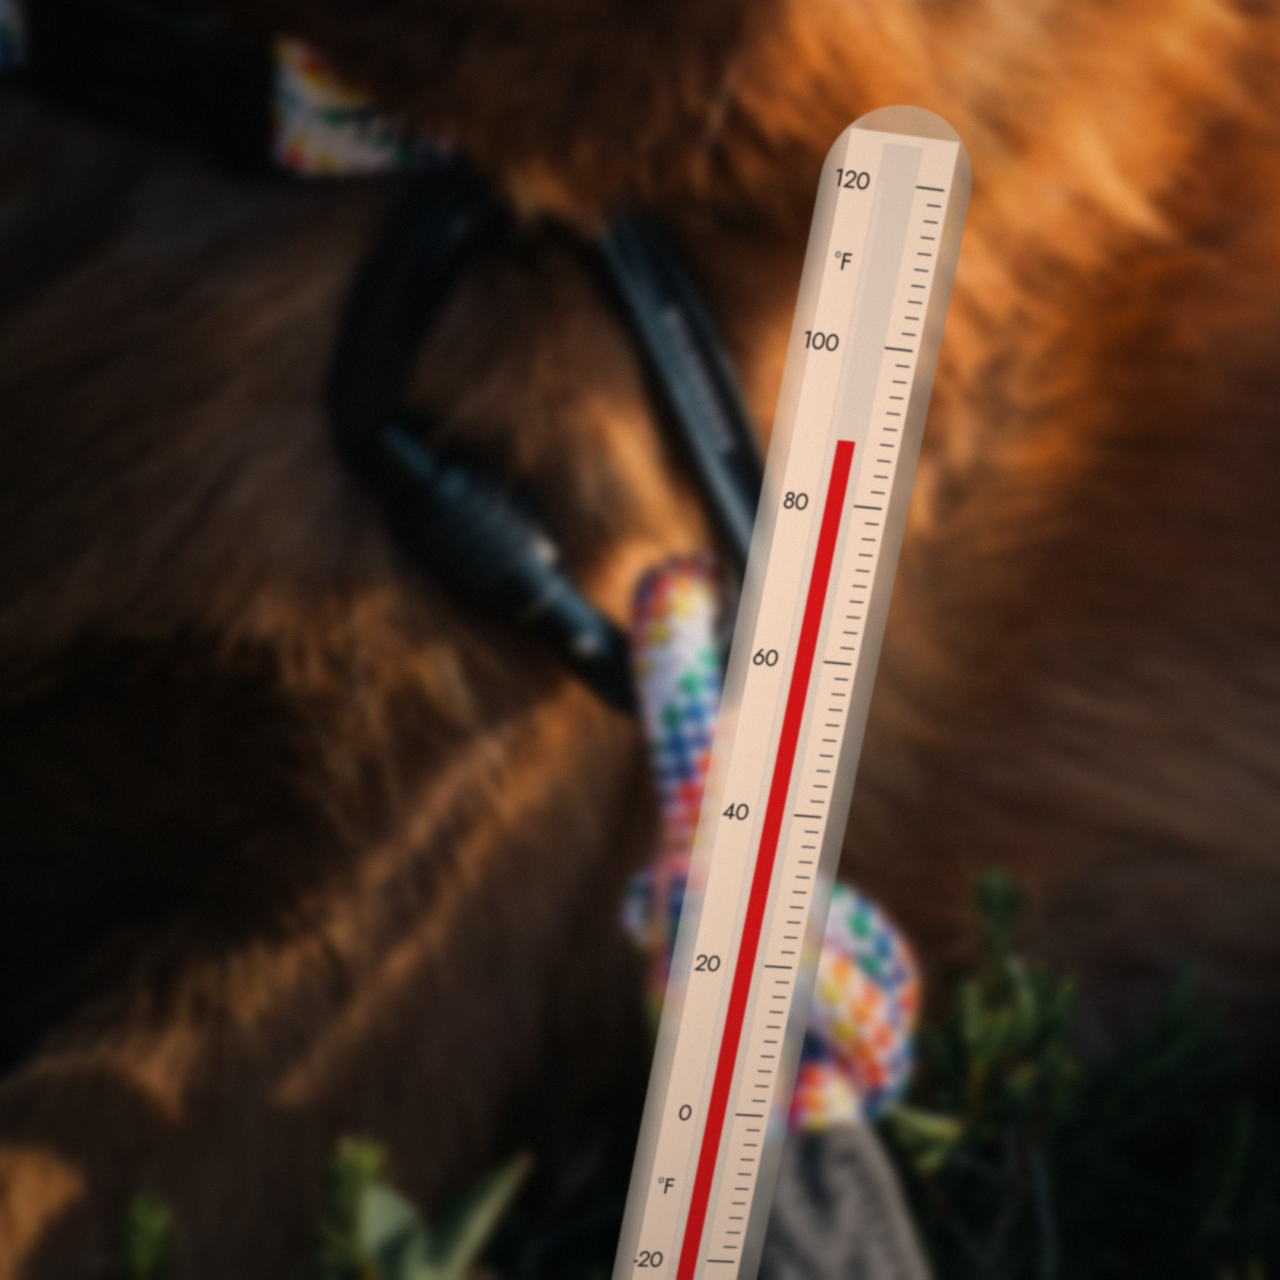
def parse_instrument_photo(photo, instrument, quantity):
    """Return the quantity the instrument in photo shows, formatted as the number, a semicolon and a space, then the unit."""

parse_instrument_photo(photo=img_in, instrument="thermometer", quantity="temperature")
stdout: 88; °F
